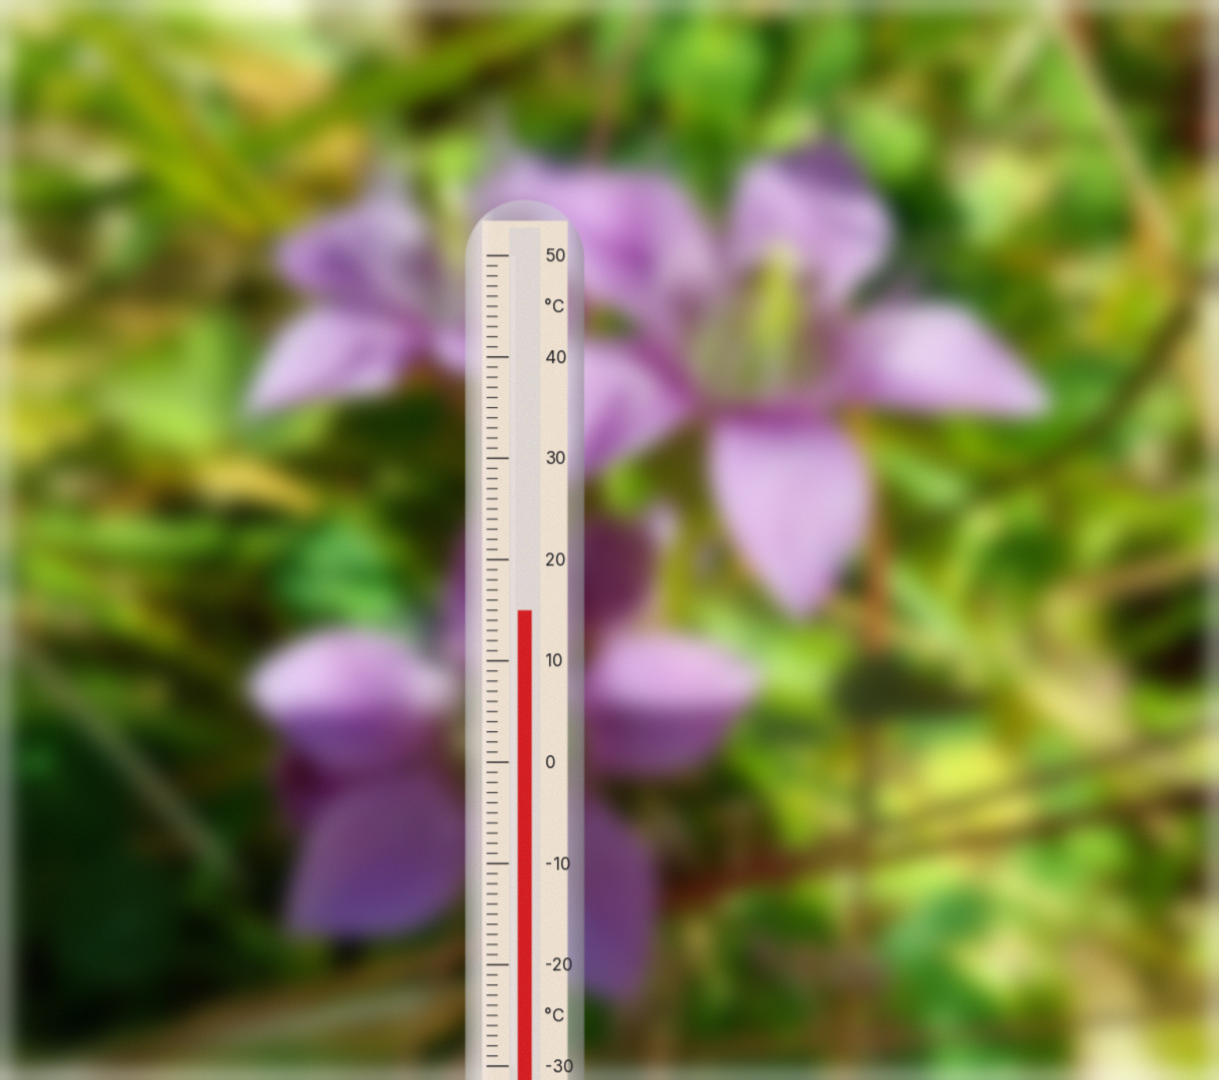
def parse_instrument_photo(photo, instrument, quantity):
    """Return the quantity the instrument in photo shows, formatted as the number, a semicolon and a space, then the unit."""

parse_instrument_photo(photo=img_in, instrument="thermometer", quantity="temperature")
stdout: 15; °C
